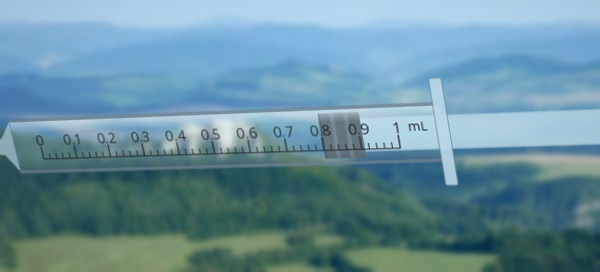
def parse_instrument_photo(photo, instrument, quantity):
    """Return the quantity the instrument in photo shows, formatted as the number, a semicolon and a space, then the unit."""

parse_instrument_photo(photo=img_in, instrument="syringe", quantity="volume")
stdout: 0.8; mL
